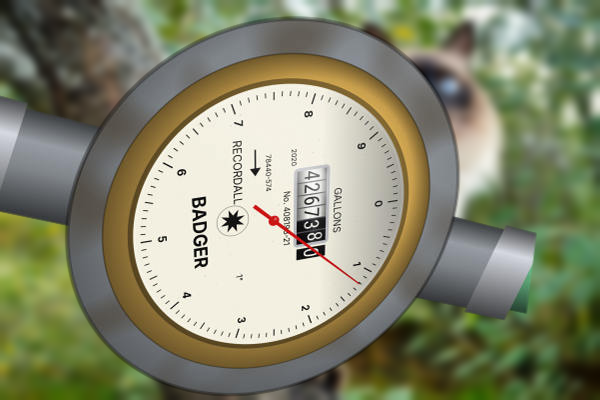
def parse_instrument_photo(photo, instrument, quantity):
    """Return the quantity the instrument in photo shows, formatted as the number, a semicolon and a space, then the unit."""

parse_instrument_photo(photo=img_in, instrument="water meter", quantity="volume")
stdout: 4267381.2; gal
